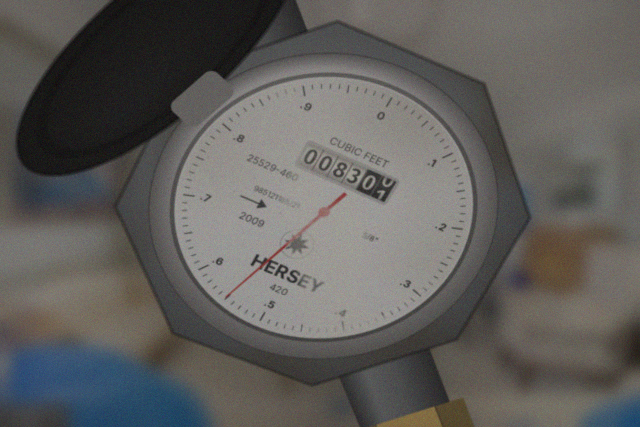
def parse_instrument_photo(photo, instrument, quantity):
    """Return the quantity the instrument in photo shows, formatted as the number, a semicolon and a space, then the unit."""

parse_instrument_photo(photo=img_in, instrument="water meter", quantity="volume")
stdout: 8300.55; ft³
